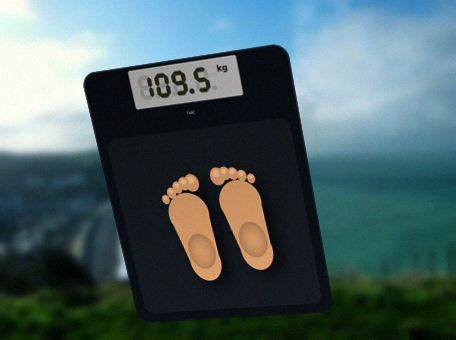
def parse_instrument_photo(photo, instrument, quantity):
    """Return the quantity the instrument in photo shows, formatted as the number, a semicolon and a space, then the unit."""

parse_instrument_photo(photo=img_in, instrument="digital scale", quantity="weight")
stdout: 109.5; kg
